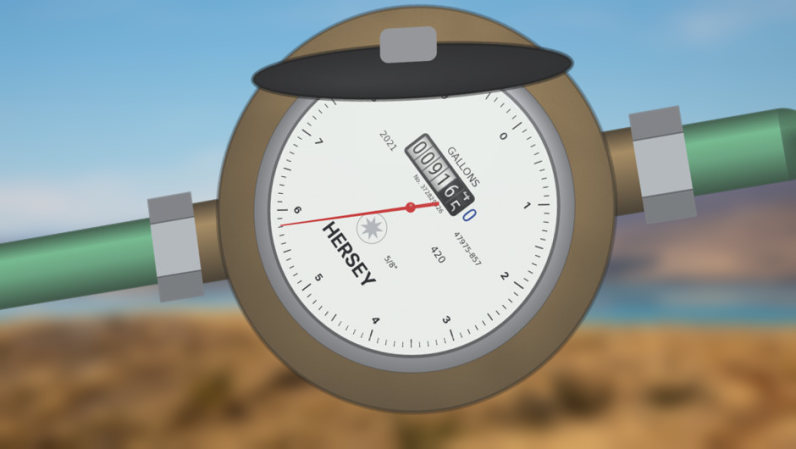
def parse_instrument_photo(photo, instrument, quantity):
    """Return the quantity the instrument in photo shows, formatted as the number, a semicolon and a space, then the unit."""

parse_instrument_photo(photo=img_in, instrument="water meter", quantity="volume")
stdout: 91645.8; gal
